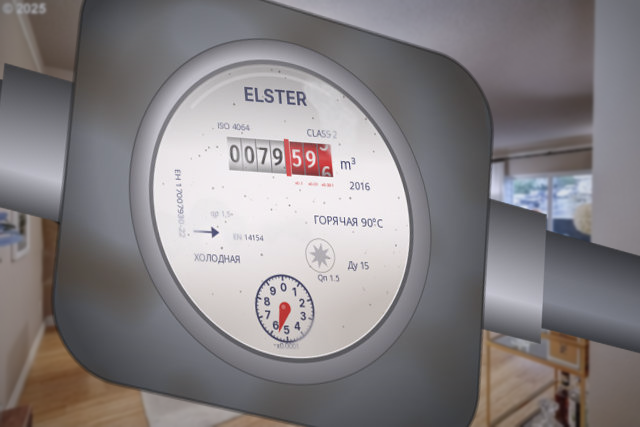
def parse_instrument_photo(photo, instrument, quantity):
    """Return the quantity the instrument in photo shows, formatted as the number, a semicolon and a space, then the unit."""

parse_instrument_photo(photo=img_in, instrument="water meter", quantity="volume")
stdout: 79.5955; m³
